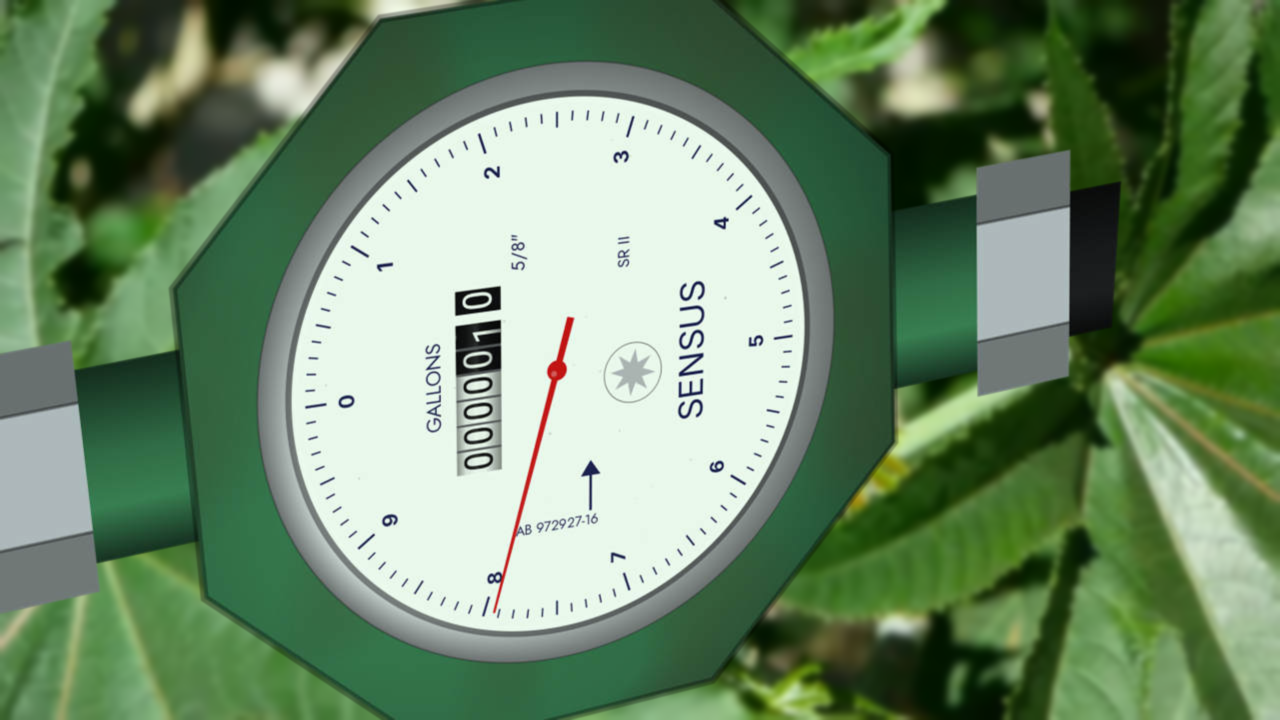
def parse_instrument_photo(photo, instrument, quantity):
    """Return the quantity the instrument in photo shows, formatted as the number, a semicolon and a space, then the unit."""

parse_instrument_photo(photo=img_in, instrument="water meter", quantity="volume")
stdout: 7.9; gal
